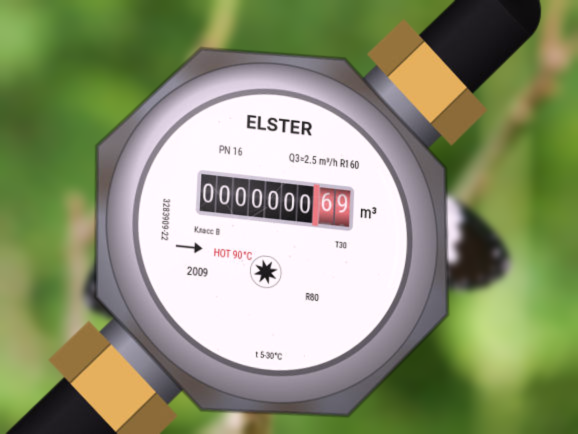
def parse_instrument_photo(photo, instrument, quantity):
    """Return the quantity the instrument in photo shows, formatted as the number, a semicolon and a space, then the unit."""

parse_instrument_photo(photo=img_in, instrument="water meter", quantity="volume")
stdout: 0.69; m³
